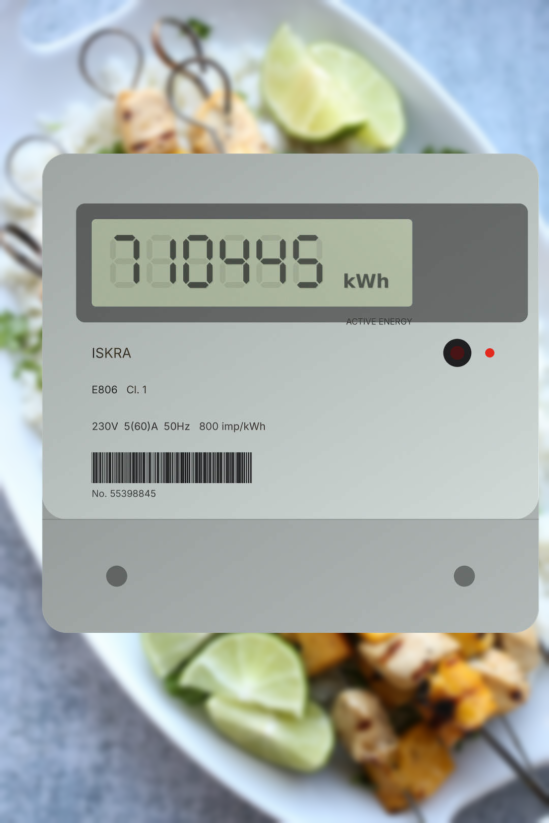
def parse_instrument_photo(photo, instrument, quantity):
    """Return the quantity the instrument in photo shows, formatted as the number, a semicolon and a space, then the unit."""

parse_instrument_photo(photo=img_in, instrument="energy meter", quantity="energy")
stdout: 710445; kWh
